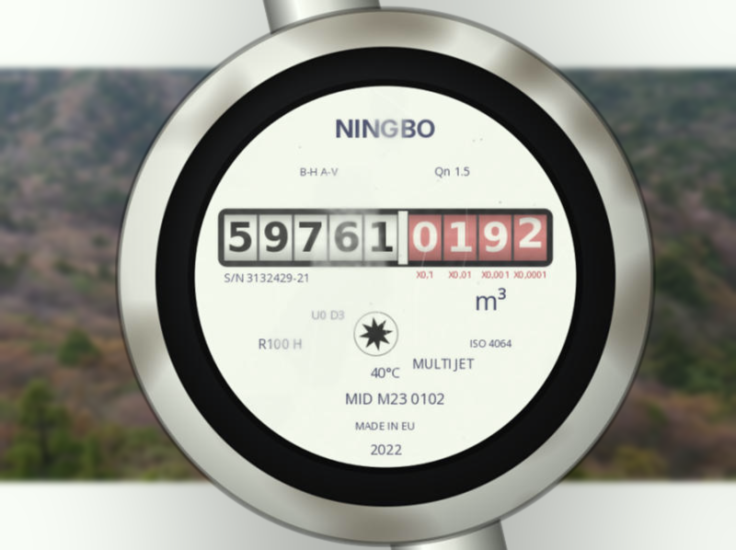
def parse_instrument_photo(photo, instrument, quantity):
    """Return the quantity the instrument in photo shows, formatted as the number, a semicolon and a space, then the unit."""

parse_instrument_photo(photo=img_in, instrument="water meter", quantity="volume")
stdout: 59761.0192; m³
